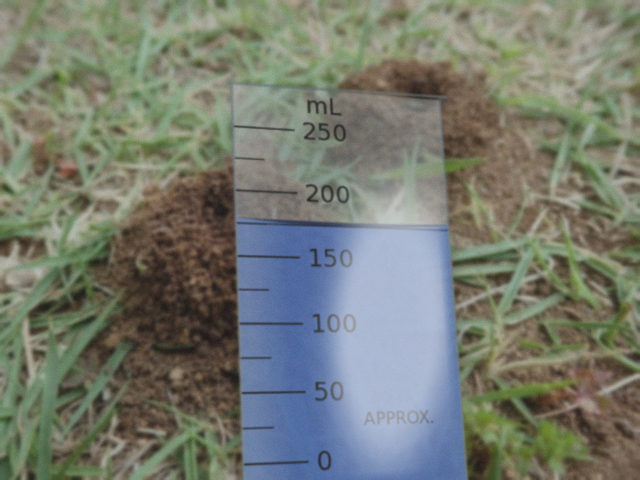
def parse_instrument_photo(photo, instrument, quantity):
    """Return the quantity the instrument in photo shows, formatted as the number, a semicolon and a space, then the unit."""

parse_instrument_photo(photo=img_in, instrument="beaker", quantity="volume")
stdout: 175; mL
